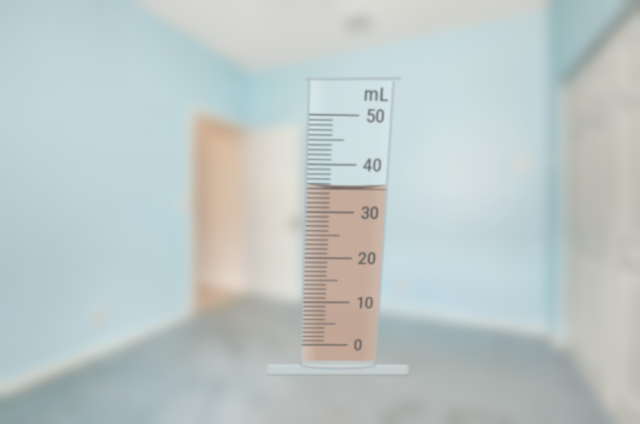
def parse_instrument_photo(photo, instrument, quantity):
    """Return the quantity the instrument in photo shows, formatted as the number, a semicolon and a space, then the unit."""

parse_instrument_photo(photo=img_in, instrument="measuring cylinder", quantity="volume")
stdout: 35; mL
